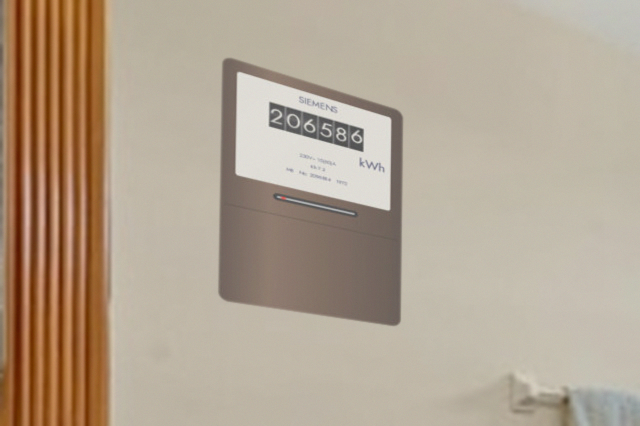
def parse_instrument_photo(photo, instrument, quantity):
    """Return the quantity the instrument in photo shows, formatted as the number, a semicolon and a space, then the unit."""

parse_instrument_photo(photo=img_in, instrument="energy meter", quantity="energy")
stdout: 206586; kWh
